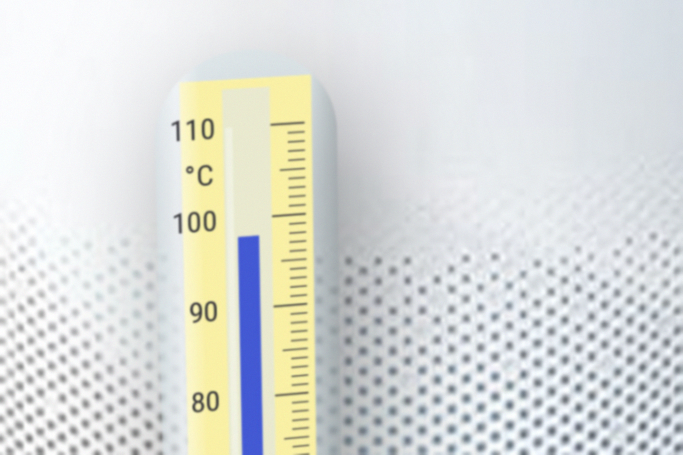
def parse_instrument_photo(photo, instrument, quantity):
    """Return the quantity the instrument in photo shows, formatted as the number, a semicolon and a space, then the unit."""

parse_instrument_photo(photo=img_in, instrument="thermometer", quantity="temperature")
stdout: 98; °C
